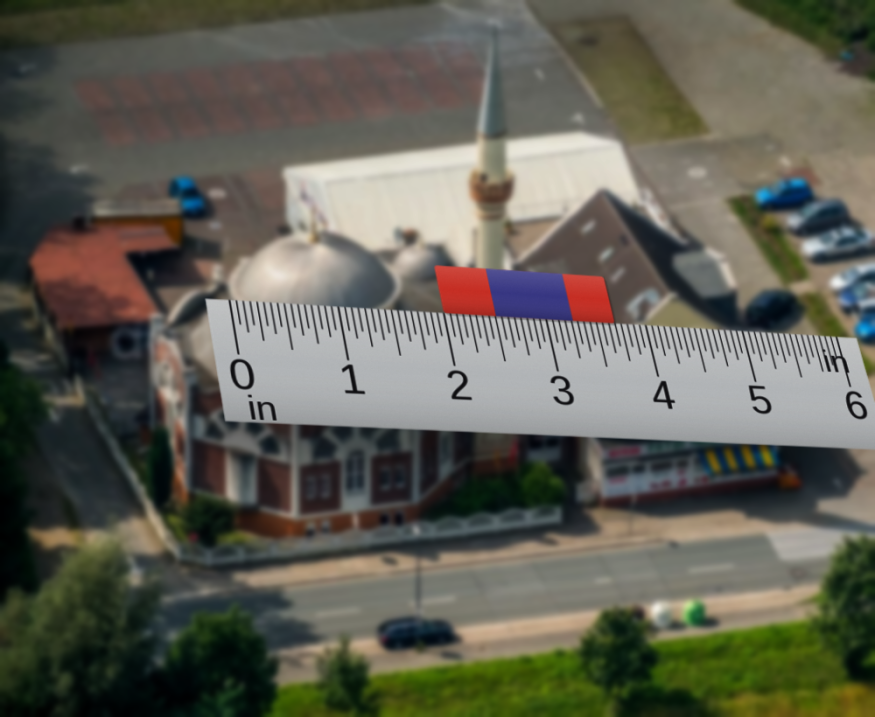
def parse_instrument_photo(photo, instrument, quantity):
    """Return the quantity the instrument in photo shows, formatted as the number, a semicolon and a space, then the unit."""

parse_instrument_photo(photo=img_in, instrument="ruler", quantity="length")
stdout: 1.6875; in
